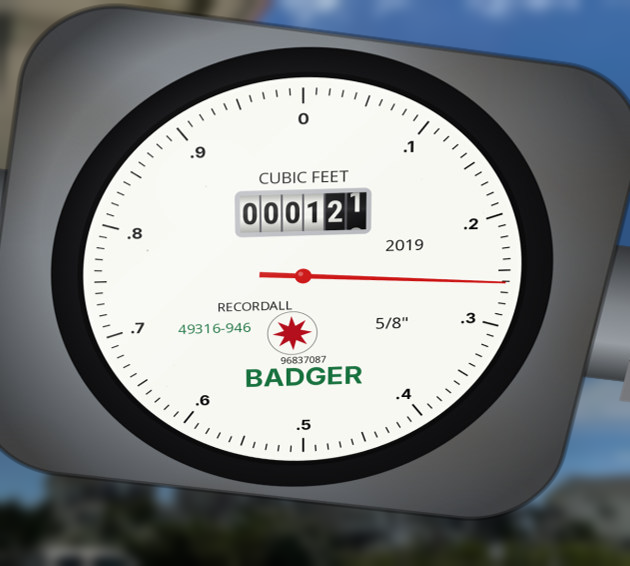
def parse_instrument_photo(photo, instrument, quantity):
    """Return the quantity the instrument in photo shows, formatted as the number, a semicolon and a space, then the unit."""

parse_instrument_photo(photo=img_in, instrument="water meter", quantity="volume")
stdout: 121.26; ft³
